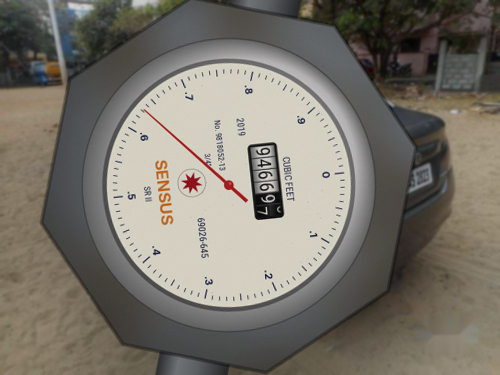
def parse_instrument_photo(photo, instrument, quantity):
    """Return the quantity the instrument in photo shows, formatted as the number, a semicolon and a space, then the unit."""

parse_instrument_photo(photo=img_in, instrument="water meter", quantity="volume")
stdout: 946696.63; ft³
